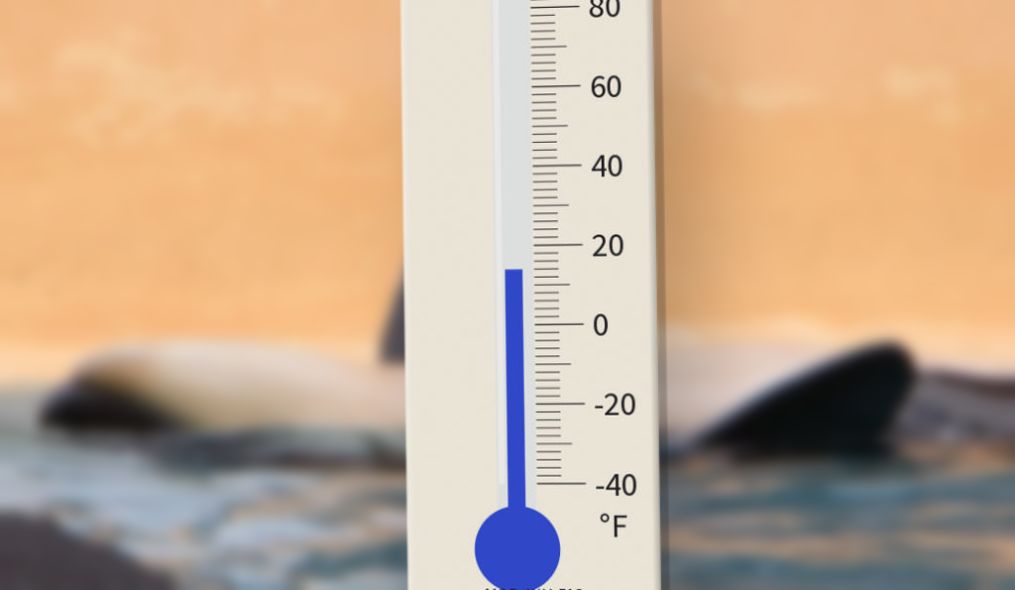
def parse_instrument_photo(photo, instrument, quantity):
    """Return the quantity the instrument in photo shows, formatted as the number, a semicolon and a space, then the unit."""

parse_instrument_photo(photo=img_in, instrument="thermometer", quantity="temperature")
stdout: 14; °F
